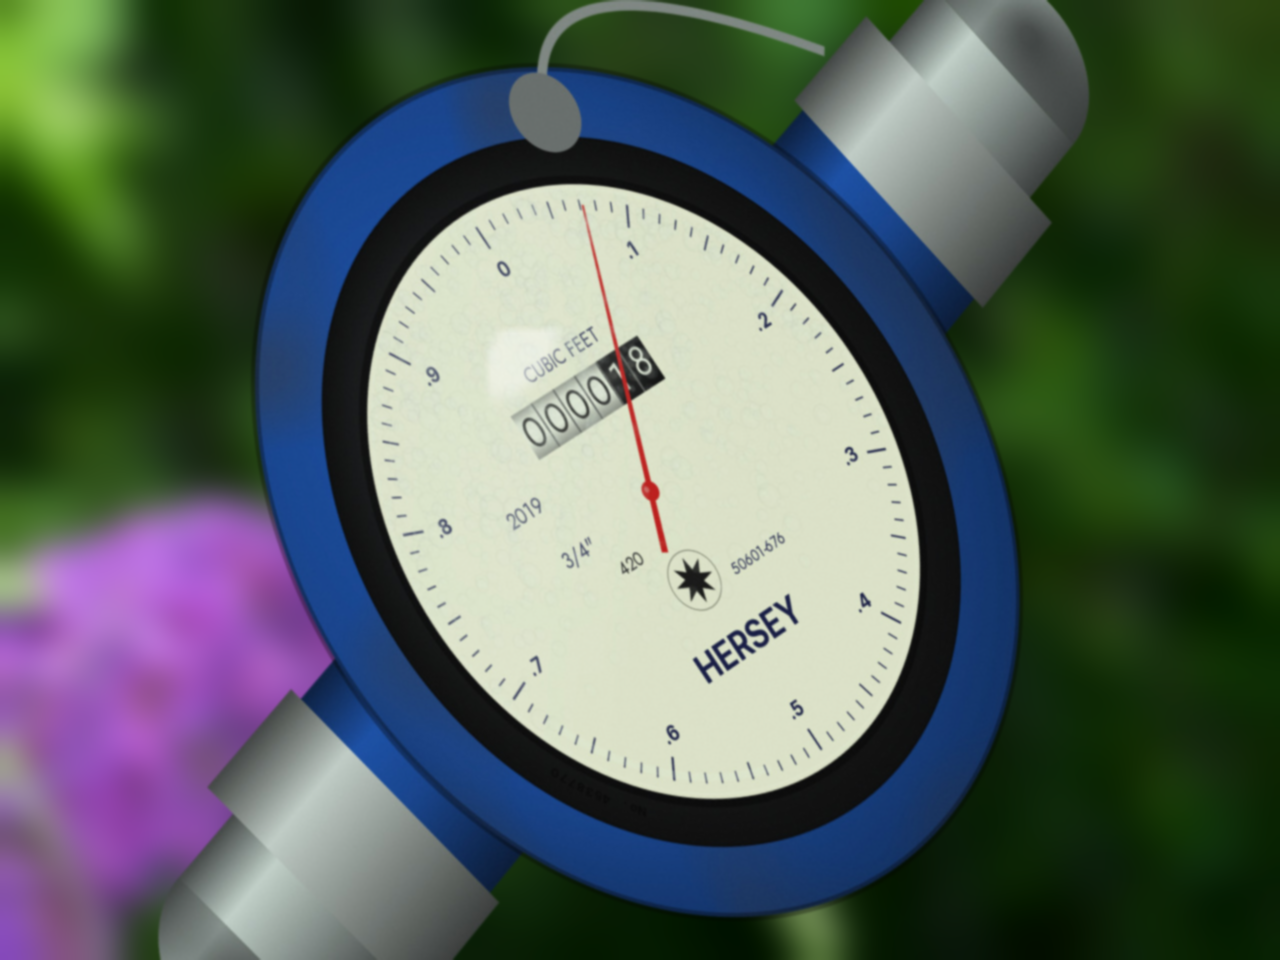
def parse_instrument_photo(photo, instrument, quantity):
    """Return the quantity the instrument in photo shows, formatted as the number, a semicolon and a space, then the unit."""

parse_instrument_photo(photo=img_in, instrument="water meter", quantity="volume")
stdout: 18.07; ft³
